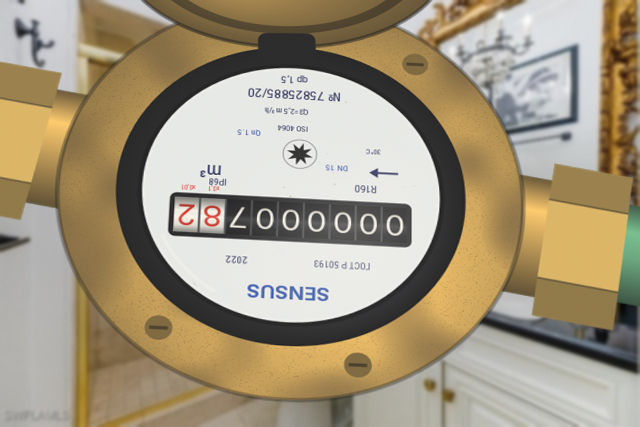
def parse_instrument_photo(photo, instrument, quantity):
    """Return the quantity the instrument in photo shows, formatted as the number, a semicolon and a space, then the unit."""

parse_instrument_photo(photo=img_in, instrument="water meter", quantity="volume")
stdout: 7.82; m³
